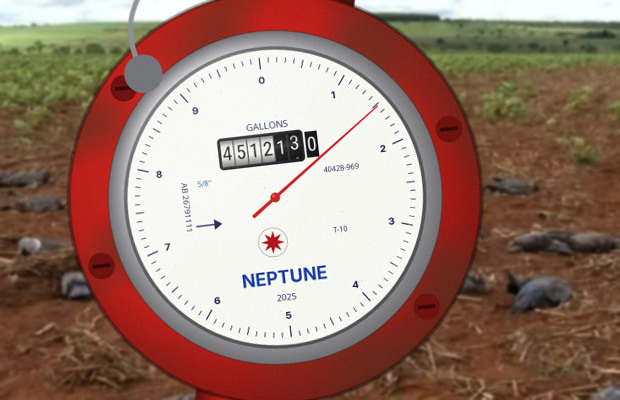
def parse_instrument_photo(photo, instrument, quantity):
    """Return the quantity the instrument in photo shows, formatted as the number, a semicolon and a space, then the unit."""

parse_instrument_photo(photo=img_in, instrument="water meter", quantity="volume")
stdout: 4512131.5; gal
